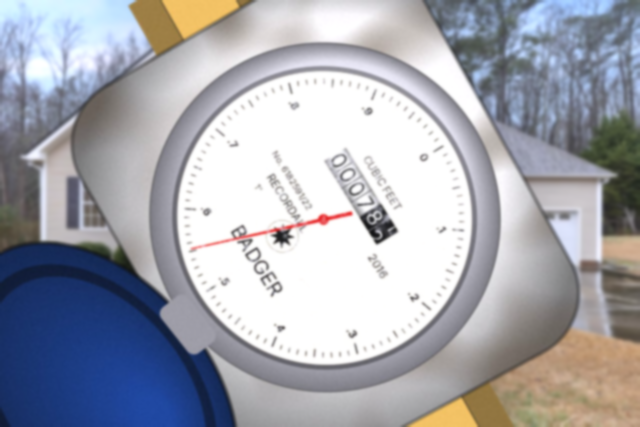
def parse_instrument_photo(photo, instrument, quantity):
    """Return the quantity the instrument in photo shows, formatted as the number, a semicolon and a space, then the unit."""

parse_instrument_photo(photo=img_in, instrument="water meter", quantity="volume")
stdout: 781.55; ft³
